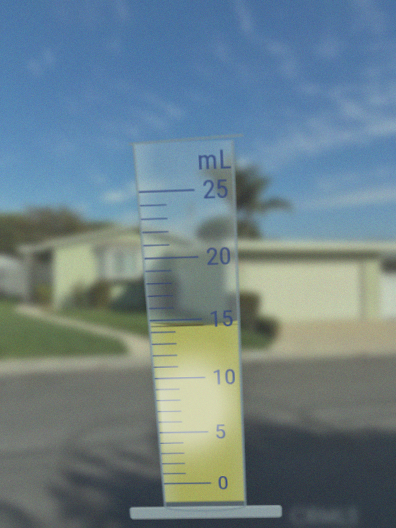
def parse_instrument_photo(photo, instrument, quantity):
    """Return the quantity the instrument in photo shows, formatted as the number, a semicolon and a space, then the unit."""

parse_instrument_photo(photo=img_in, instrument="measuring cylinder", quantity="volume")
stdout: 14.5; mL
